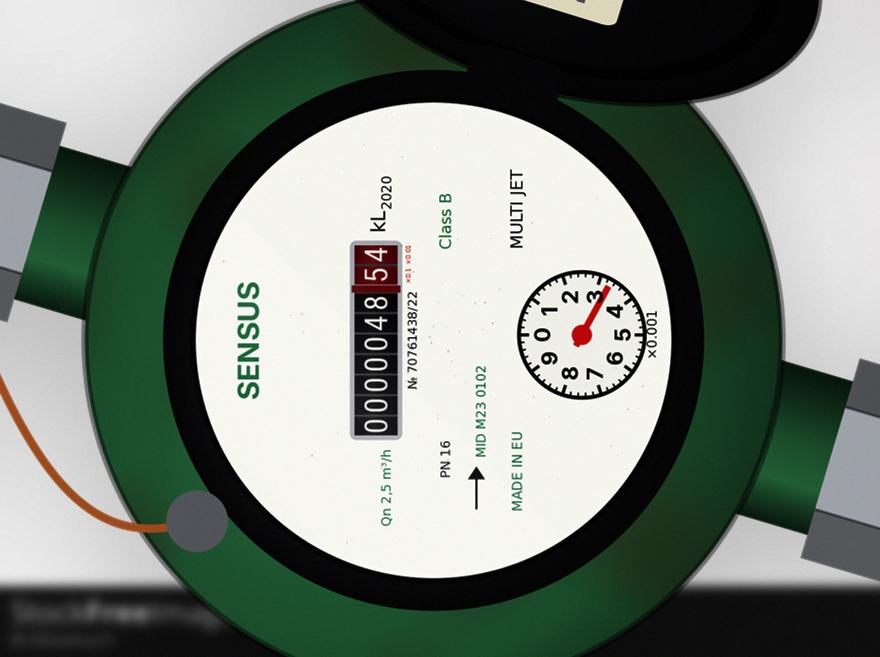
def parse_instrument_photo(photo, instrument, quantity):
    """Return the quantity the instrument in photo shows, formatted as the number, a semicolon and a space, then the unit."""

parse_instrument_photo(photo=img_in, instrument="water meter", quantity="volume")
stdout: 48.543; kL
